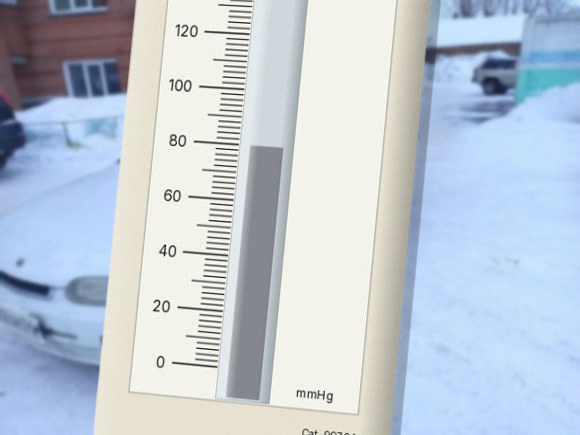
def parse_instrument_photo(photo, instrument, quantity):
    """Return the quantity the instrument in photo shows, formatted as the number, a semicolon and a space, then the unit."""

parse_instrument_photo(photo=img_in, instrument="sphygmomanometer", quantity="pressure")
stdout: 80; mmHg
